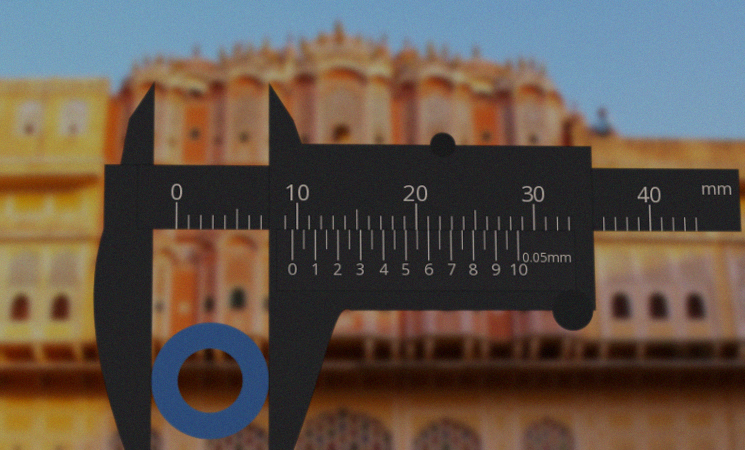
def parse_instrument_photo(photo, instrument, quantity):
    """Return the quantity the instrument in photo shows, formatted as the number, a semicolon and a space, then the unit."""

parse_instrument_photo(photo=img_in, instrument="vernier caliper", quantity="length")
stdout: 9.6; mm
